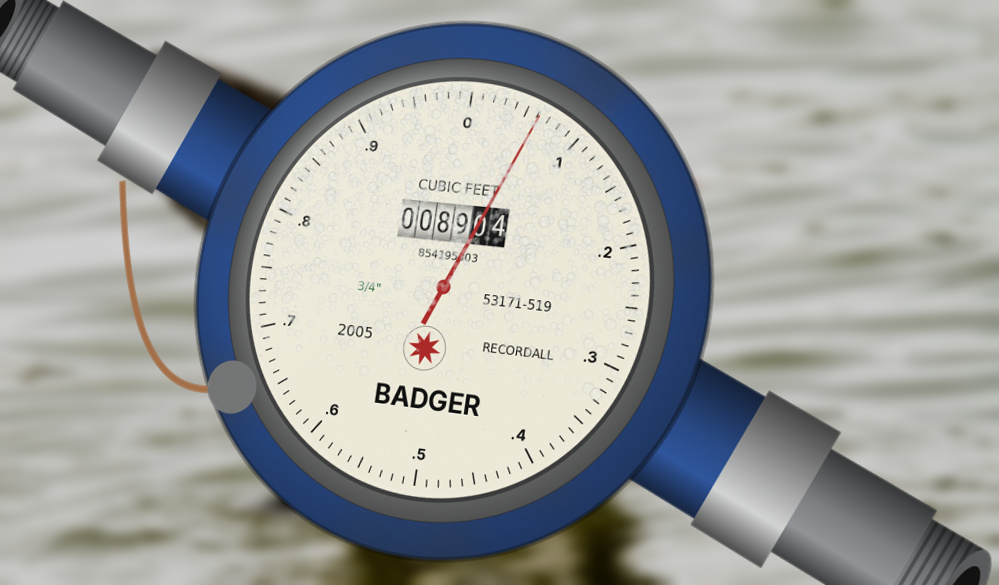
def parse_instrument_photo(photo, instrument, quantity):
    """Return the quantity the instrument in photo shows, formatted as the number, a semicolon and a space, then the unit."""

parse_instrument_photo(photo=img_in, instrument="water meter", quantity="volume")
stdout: 8904.06; ft³
